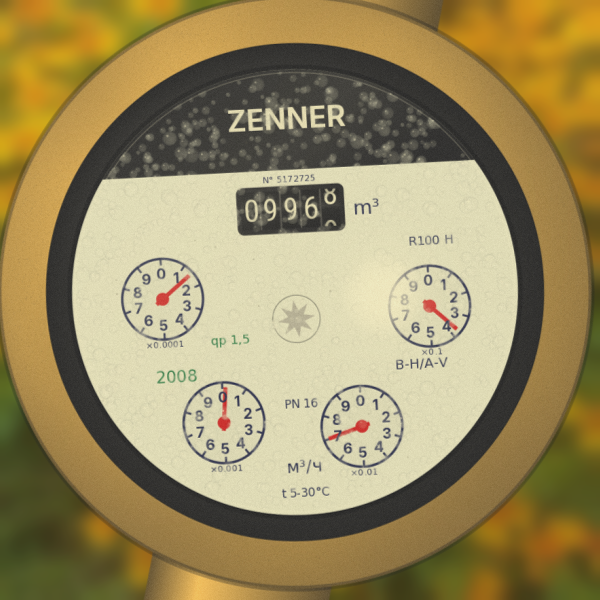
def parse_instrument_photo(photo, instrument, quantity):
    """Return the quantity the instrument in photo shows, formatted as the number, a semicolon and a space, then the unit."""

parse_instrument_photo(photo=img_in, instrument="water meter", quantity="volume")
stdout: 9968.3701; m³
